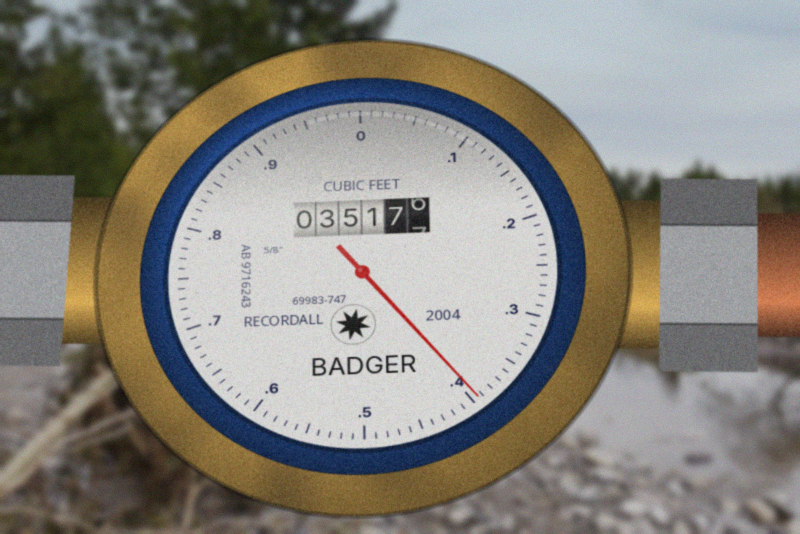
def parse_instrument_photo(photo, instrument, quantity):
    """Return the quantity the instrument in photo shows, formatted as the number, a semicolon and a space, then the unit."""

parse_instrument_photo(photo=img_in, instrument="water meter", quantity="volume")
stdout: 35176.39; ft³
